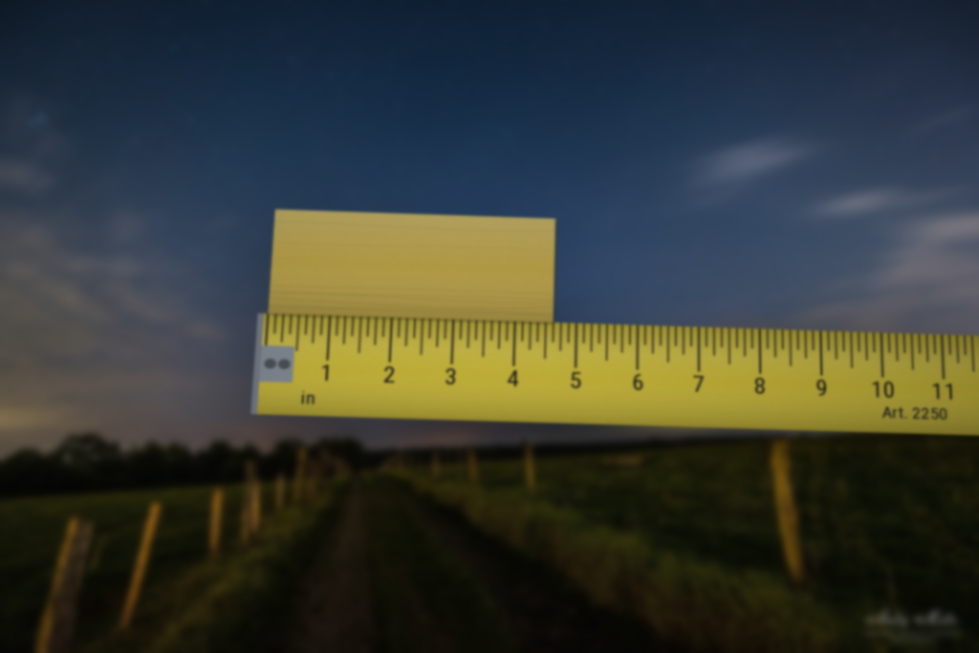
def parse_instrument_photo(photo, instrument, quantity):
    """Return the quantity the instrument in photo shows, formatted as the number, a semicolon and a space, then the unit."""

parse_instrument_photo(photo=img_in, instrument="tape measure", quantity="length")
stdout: 4.625; in
